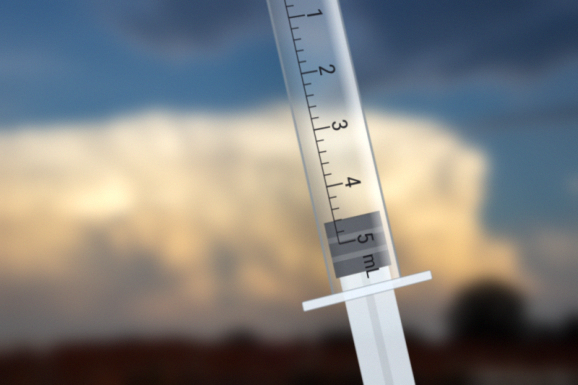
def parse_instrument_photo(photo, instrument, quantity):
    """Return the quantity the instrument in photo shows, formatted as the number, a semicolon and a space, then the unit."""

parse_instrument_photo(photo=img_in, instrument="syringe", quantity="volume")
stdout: 4.6; mL
